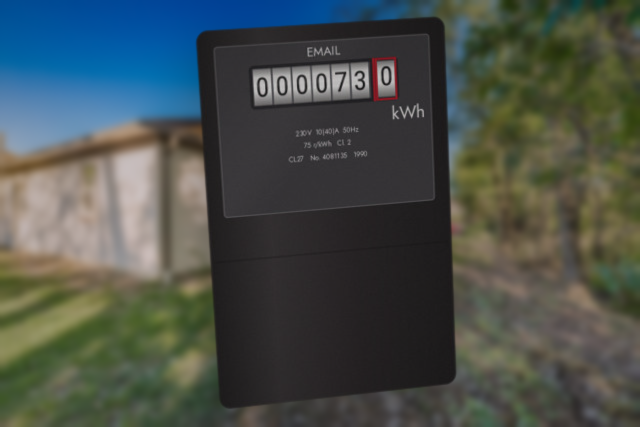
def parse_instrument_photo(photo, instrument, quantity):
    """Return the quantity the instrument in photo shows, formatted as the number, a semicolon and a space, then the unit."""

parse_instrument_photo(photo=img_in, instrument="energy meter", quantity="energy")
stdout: 73.0; kWh
